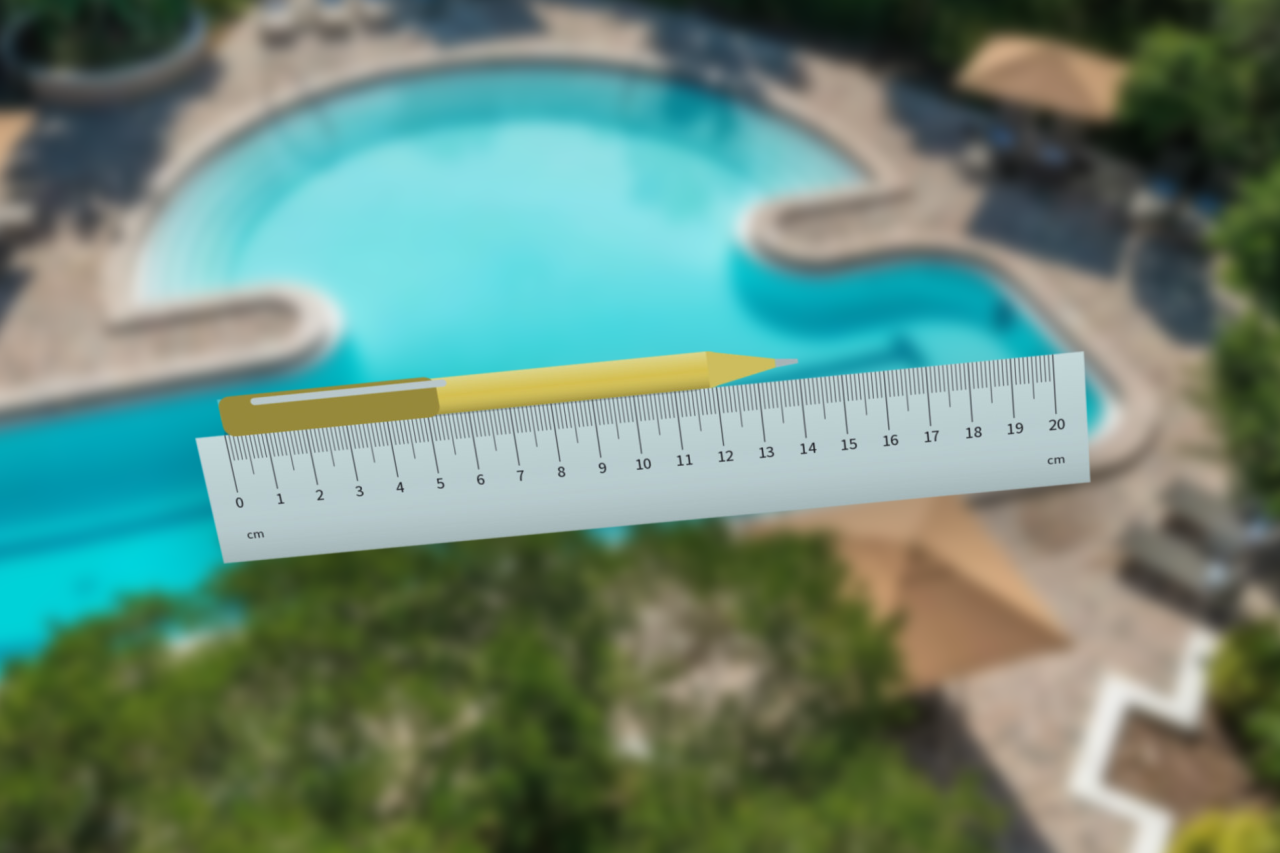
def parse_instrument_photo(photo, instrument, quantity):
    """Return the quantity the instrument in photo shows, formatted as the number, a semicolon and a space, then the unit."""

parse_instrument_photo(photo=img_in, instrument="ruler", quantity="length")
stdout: 14; cm
